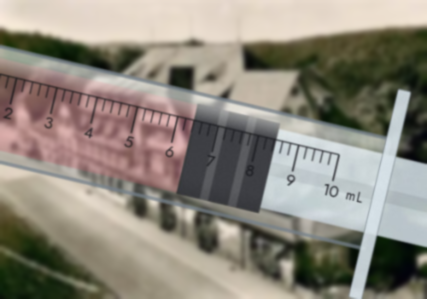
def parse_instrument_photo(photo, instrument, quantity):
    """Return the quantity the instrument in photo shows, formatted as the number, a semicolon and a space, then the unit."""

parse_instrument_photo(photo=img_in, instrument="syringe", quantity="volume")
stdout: 6.4; mL
